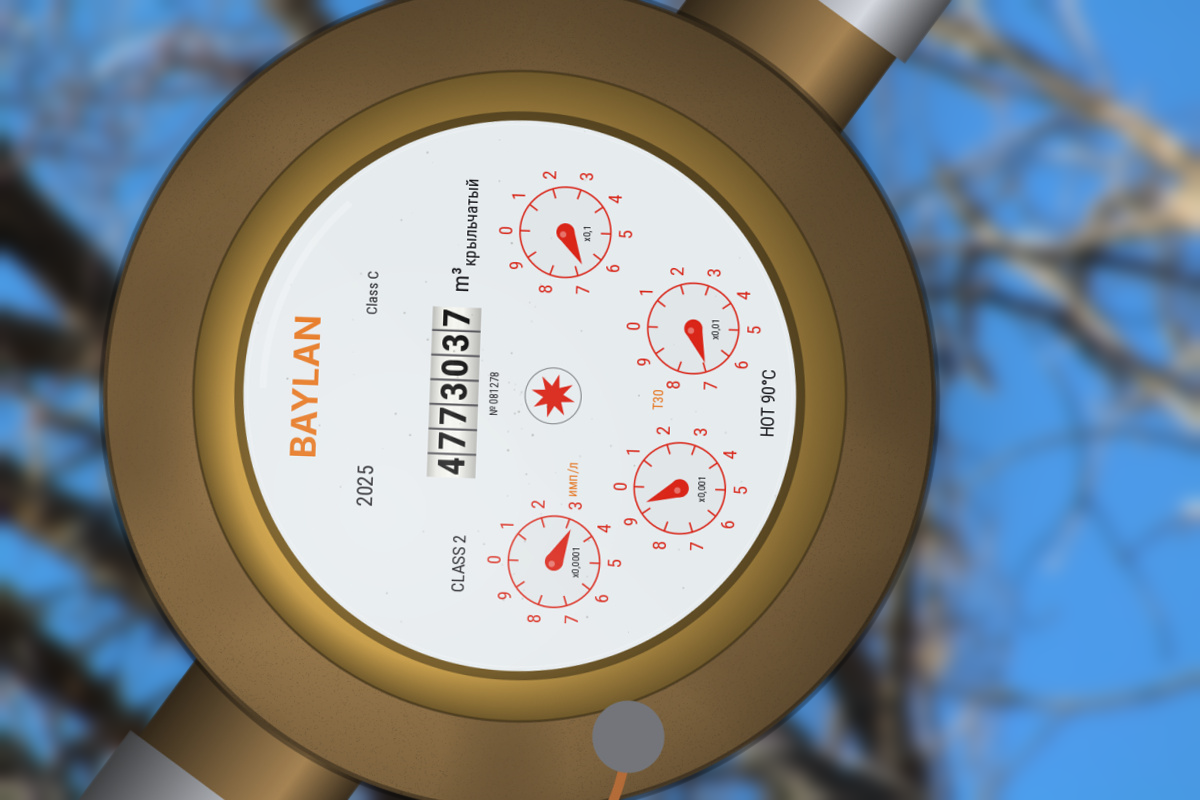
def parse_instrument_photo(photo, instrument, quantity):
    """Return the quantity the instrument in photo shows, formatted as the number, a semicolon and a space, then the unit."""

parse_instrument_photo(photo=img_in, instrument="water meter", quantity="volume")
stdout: 4773037.6693; m³
